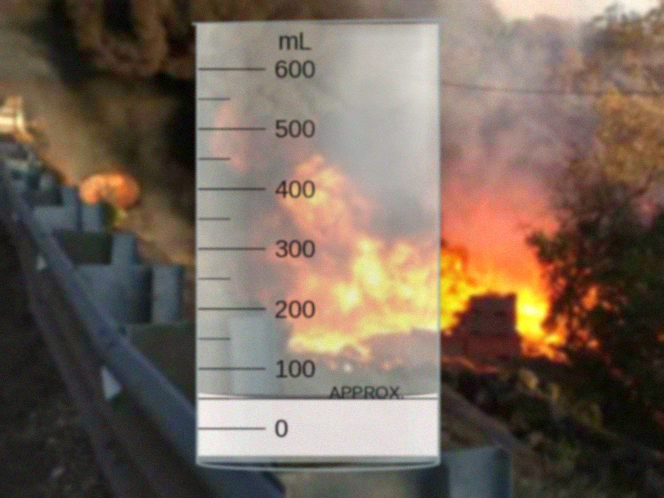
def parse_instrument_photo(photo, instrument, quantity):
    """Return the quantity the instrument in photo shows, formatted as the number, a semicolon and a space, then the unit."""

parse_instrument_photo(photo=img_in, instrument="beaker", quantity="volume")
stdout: 50; mL
